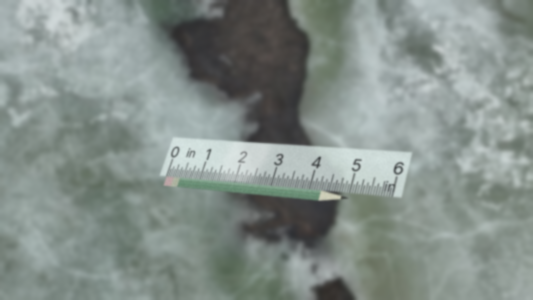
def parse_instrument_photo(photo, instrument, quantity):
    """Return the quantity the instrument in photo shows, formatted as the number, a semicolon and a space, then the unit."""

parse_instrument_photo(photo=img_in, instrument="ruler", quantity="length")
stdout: 5; in
